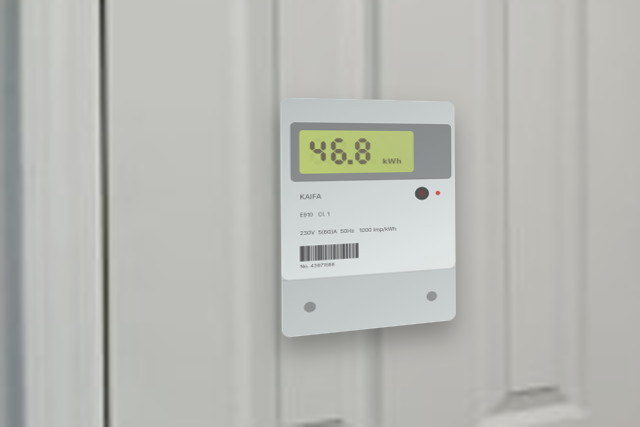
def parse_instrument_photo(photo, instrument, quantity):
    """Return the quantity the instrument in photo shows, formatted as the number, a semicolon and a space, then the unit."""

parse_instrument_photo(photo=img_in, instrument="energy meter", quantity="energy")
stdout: 46.8; kWh
